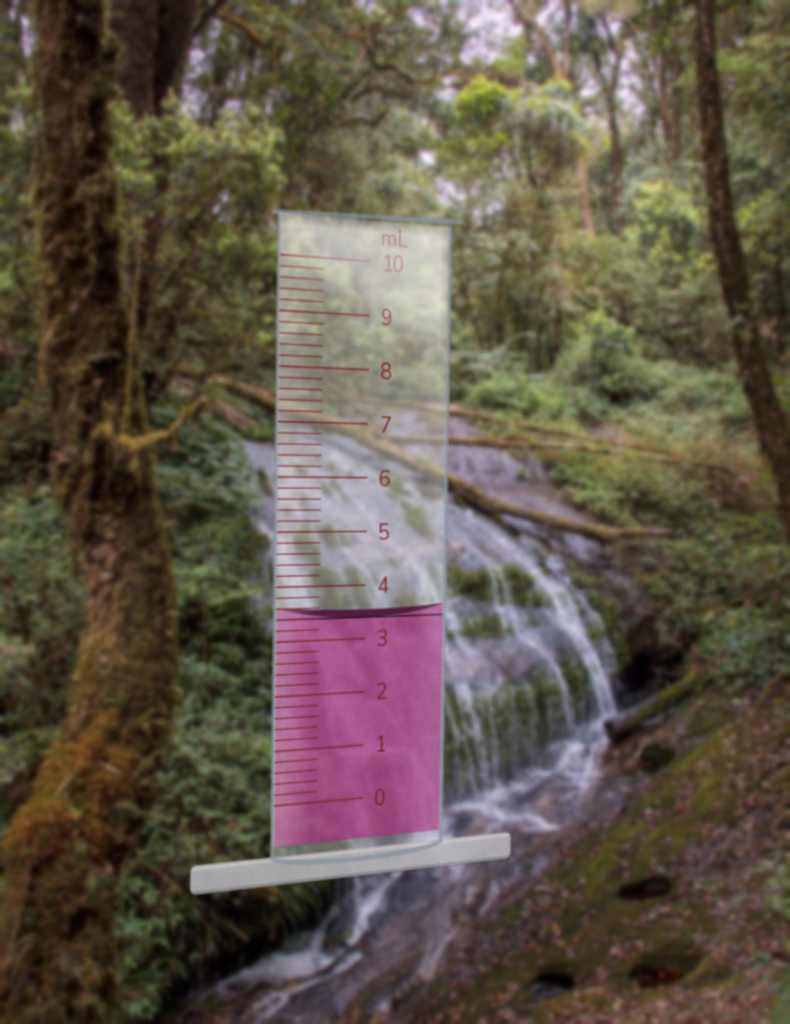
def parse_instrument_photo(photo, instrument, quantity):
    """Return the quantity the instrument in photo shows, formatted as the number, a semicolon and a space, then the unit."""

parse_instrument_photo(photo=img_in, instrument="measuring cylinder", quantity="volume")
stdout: 3.4; mL
